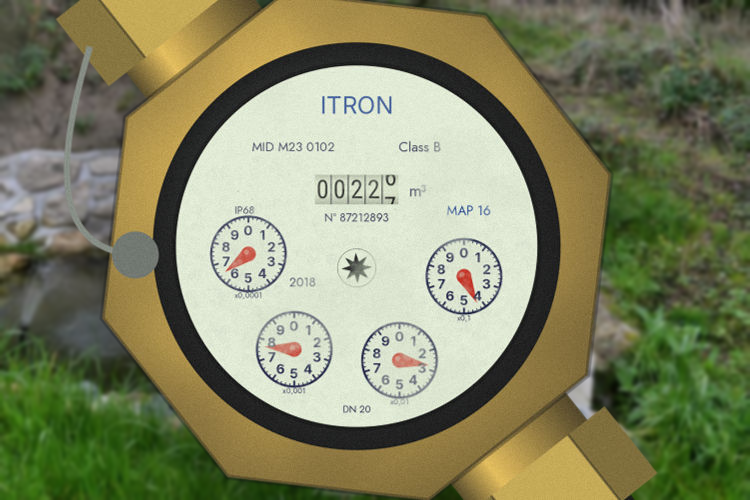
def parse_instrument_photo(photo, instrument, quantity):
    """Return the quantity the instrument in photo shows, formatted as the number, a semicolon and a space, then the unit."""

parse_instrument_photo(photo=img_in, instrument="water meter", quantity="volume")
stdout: 226.4276; m³
